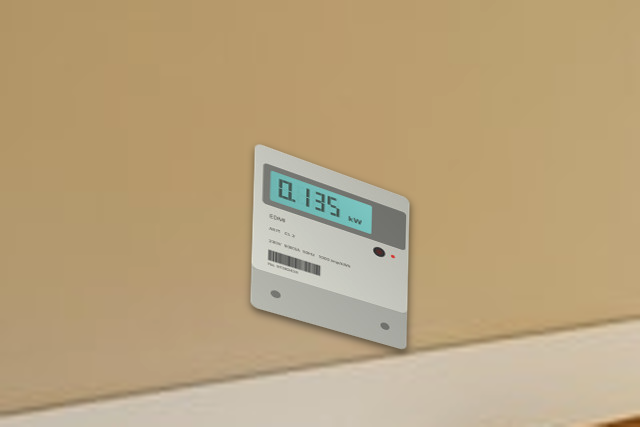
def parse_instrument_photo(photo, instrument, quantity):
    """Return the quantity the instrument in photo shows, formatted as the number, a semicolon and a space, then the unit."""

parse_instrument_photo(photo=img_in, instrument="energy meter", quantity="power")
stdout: 0.135; kW
